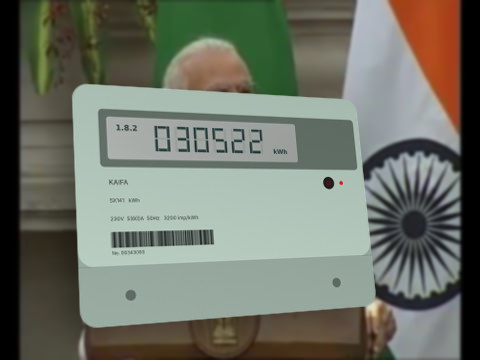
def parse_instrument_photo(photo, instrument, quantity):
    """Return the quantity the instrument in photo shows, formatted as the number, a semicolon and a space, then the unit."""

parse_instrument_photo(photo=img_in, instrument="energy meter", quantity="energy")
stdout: 30522; kWh
